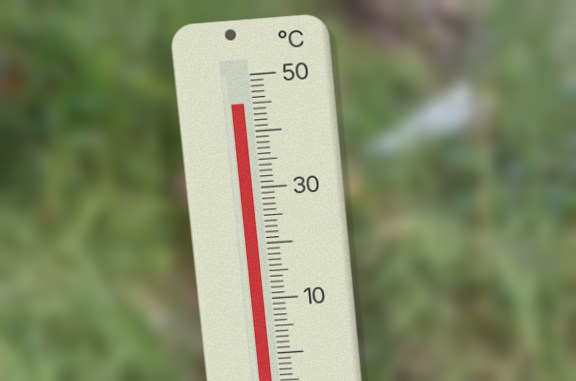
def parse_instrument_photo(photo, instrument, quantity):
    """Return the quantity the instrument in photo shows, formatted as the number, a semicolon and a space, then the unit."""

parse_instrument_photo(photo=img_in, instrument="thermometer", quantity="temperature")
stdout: 45; °C
